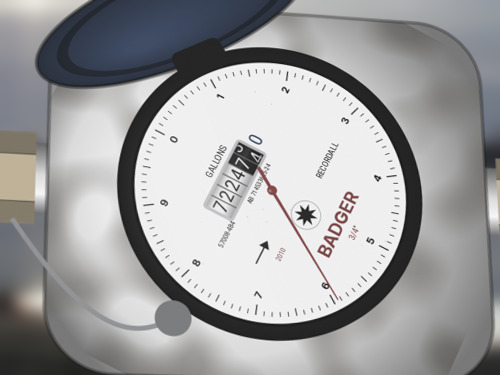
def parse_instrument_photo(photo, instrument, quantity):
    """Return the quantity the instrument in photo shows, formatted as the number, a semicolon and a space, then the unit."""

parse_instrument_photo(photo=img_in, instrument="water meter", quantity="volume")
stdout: 7224735.9; gal
